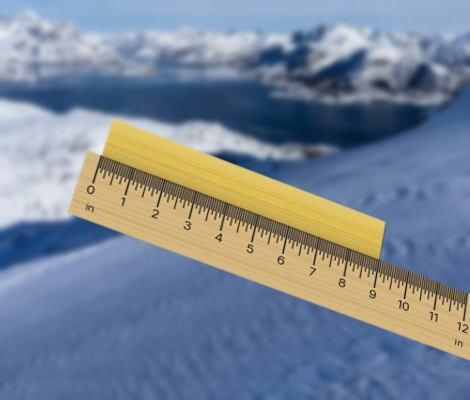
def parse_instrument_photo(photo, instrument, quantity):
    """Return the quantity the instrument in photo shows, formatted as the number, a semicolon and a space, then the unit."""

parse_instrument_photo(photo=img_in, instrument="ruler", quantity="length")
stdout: 9; in
